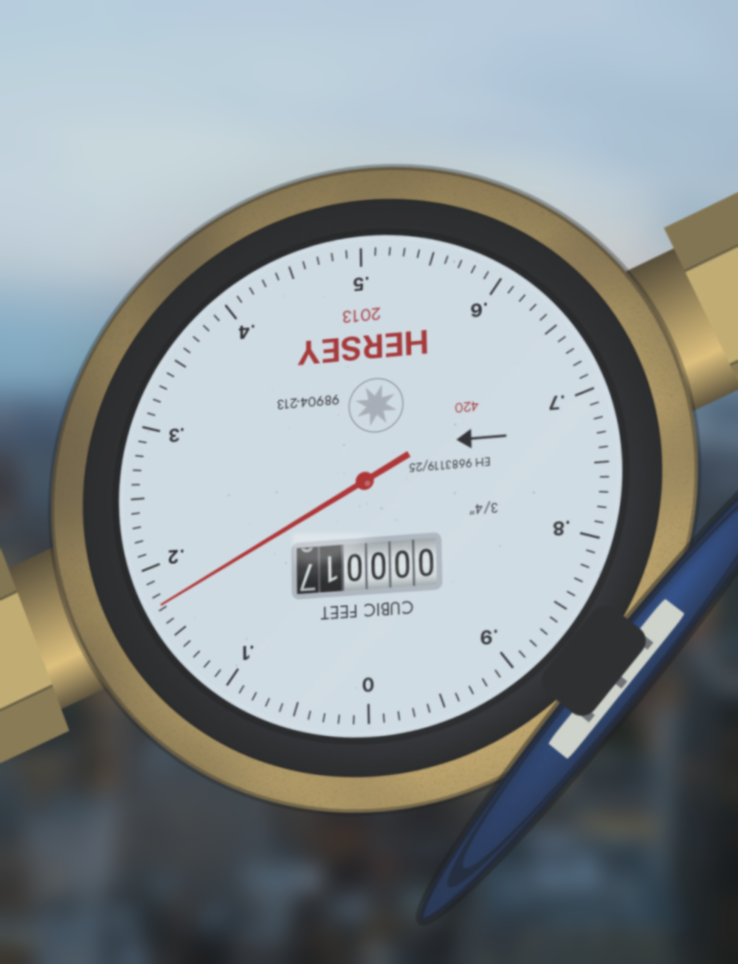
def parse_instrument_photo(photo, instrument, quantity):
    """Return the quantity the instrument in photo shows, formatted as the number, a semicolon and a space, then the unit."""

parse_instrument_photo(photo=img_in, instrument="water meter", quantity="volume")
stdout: 17.17; ft³
